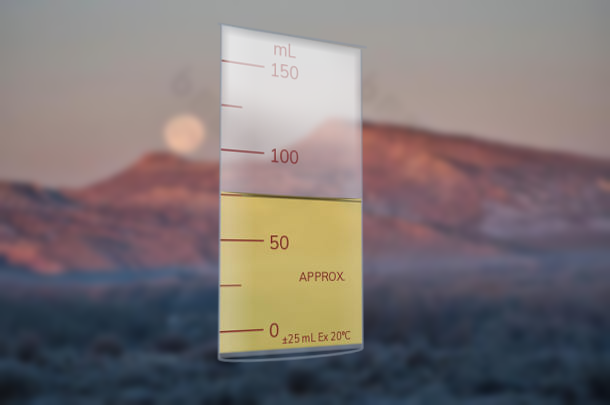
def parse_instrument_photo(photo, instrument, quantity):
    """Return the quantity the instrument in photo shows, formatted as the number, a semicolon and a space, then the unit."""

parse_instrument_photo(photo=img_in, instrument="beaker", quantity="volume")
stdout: 75; mL
